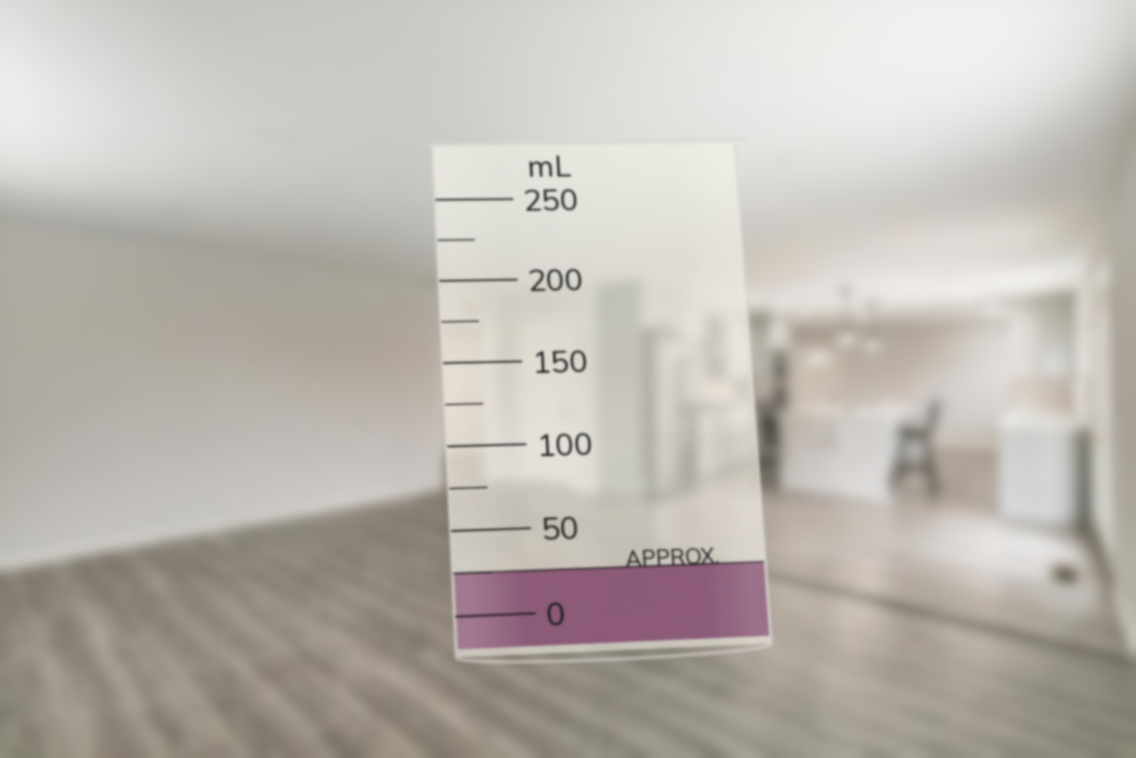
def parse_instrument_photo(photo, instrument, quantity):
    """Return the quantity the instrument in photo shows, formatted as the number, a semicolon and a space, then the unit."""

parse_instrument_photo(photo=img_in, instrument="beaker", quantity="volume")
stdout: 25; mL
